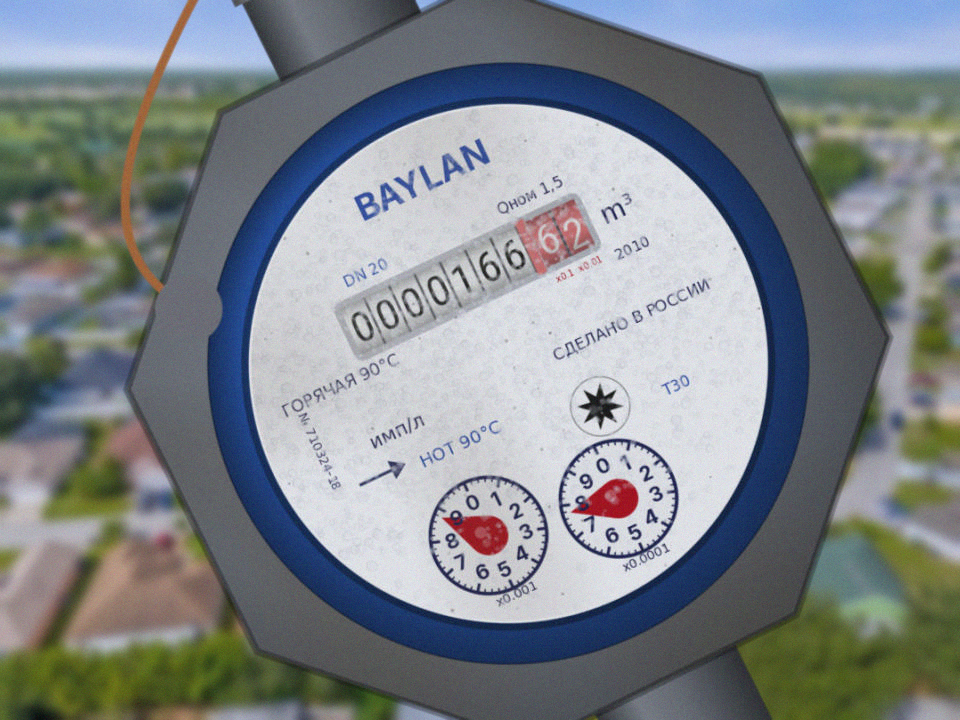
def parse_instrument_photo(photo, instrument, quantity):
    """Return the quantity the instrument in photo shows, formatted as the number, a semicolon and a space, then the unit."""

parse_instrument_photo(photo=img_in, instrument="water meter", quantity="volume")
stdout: 166.6187; m³
